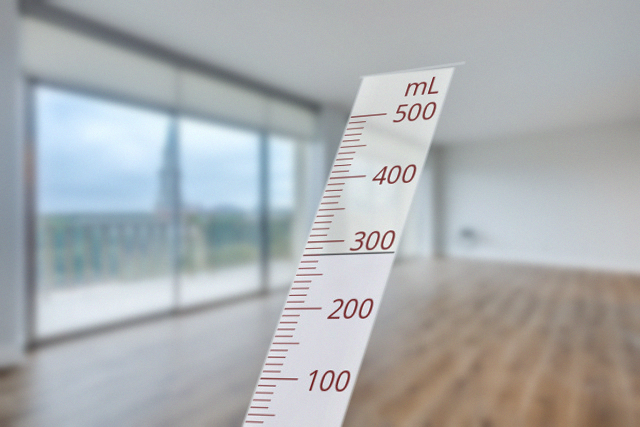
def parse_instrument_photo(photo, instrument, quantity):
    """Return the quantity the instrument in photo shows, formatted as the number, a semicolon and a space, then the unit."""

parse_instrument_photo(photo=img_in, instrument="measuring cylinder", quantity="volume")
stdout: 280; mL
